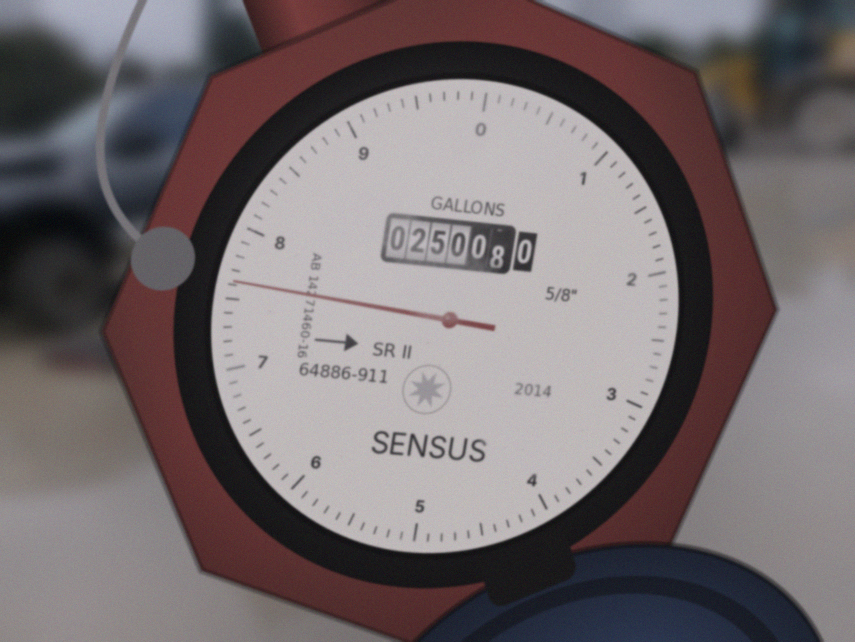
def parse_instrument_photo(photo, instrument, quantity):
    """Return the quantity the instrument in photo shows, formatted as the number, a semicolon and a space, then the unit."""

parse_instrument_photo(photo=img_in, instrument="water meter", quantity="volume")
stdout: 250077.6; gal
